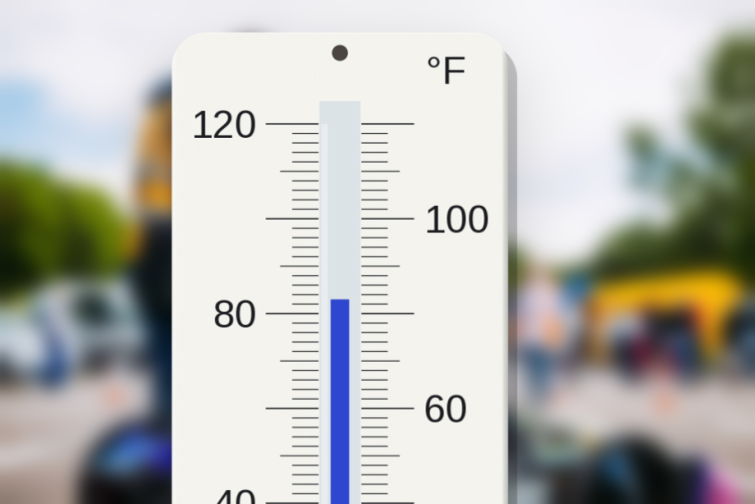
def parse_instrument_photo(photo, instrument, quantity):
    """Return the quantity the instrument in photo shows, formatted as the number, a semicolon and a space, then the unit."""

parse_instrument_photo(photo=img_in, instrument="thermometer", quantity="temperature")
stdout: 83; °F
